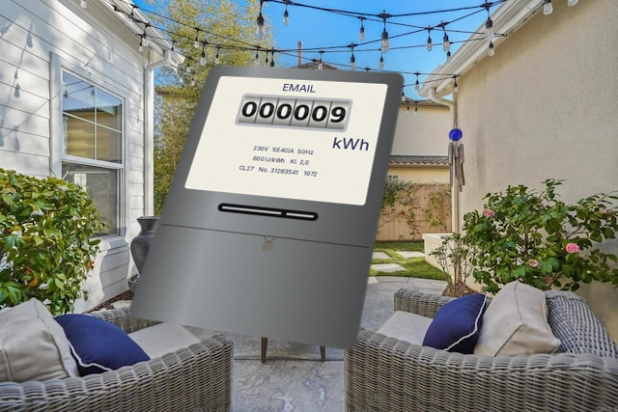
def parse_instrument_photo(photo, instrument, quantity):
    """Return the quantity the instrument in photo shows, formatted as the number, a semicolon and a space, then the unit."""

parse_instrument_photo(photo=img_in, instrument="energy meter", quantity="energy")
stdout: 9; kWh
